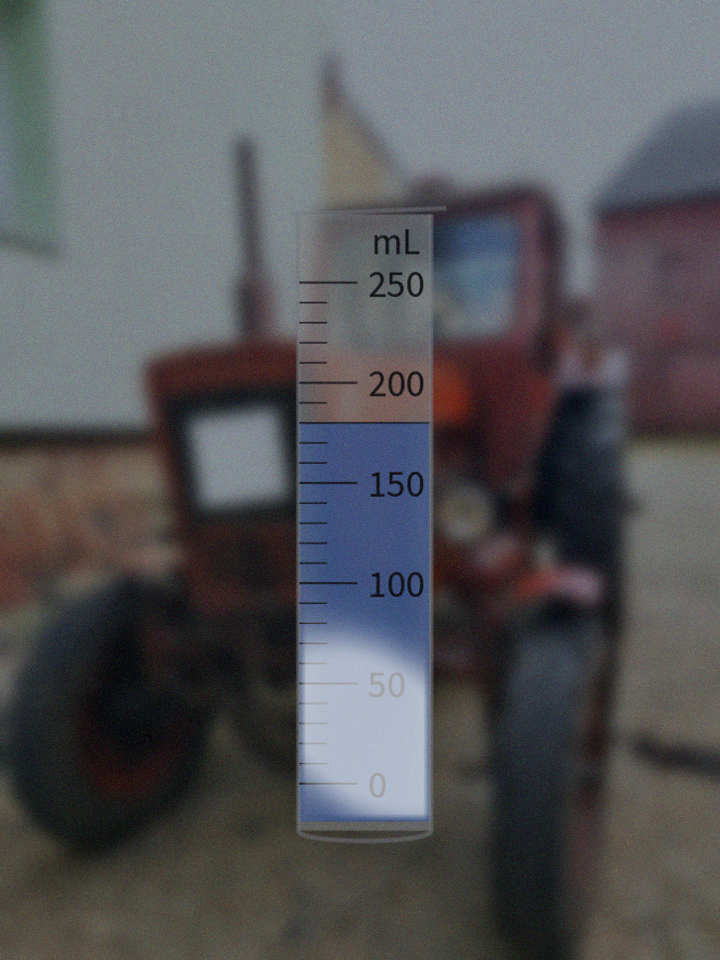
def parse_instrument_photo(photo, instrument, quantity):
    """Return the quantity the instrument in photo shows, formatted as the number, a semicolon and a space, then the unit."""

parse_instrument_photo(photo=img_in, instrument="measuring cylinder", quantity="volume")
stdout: 180; mL
